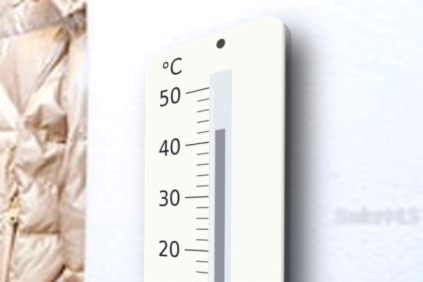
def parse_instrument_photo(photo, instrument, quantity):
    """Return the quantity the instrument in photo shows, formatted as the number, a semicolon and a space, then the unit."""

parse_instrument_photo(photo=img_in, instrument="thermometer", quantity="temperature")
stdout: 42; °C
